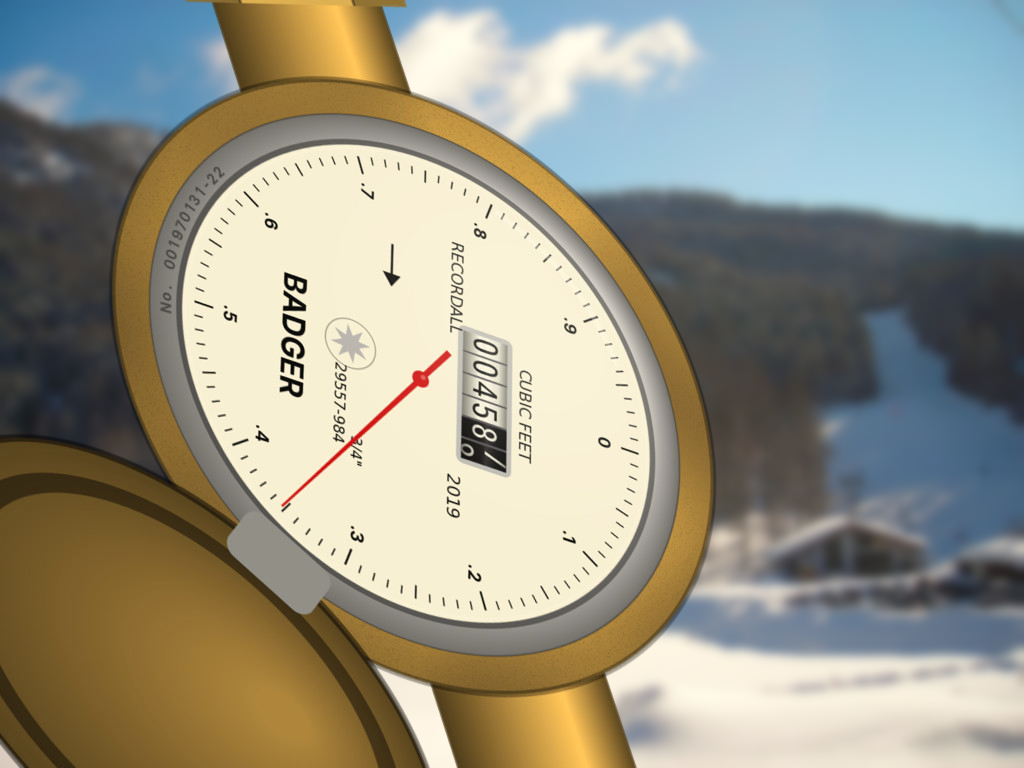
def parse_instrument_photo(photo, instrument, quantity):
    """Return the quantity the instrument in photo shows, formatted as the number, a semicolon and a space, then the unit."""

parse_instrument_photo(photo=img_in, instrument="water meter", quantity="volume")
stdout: 4587.35; ft³
